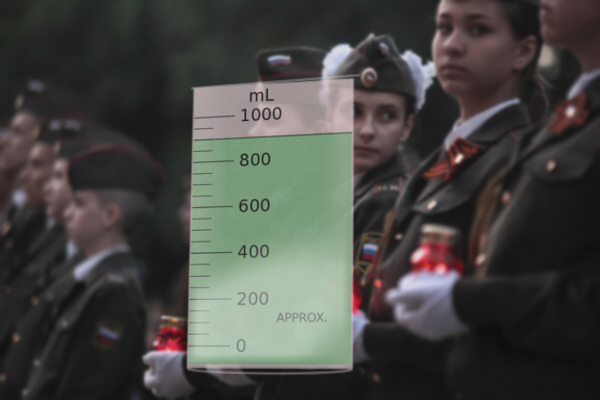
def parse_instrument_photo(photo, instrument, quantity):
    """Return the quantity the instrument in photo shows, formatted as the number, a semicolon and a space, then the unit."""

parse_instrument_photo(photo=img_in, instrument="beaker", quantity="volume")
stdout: 900; mL
